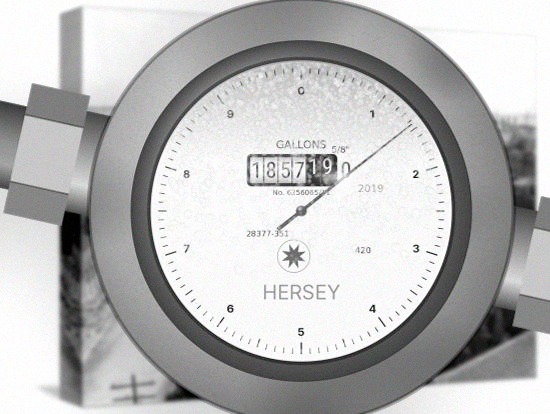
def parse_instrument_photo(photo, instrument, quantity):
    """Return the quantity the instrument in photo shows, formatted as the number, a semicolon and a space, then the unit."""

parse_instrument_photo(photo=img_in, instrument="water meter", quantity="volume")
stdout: 1857191.4; gal
